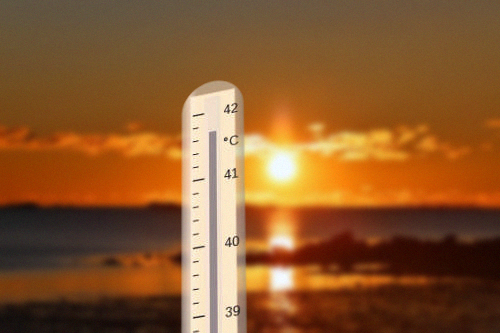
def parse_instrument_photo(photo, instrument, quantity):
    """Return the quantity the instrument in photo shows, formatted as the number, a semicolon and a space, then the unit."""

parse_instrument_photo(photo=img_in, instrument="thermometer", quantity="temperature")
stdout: 41.7; °C
